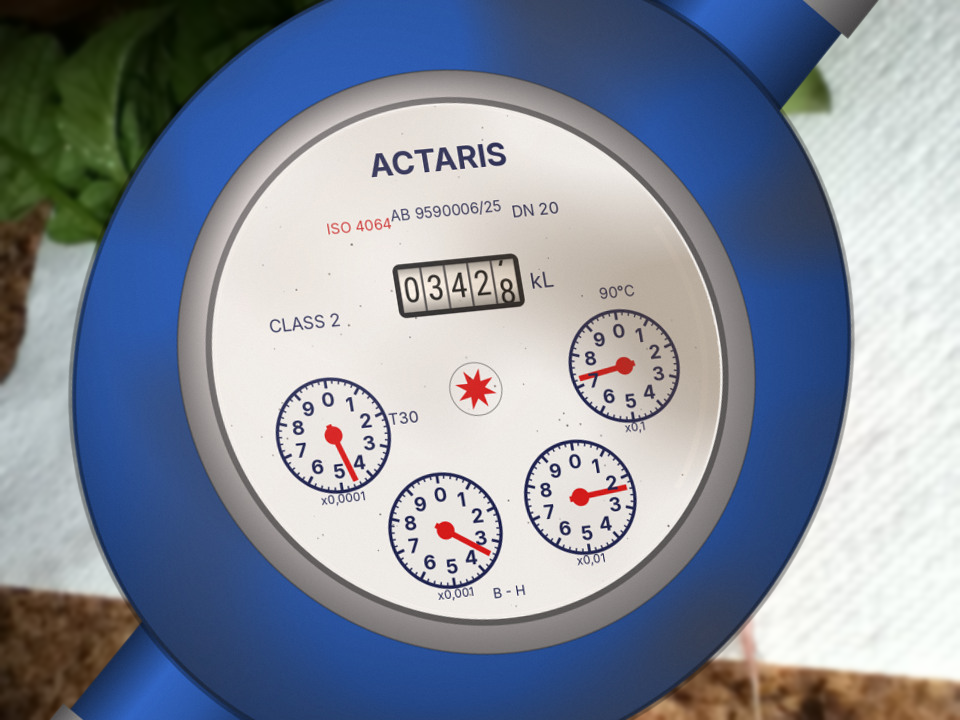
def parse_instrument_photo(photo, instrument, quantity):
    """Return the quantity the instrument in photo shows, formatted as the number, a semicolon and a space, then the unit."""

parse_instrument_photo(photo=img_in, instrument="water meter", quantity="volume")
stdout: 3427.7234; kL
